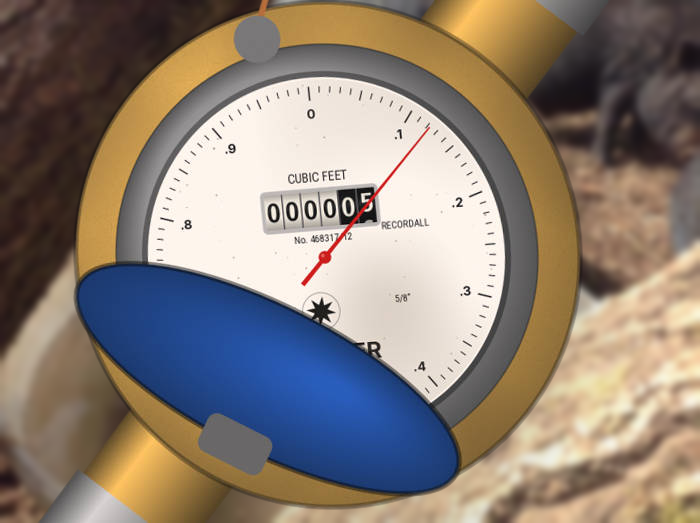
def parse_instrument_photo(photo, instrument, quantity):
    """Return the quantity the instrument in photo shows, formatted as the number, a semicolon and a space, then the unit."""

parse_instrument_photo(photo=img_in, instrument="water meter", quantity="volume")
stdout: 5.12; ft³
